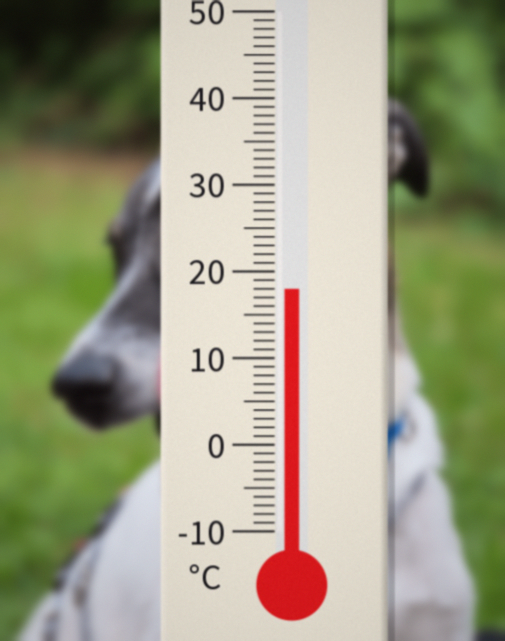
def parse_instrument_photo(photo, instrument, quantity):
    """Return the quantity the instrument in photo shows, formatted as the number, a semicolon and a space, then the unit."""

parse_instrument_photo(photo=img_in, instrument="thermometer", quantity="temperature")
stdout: 18; °C
